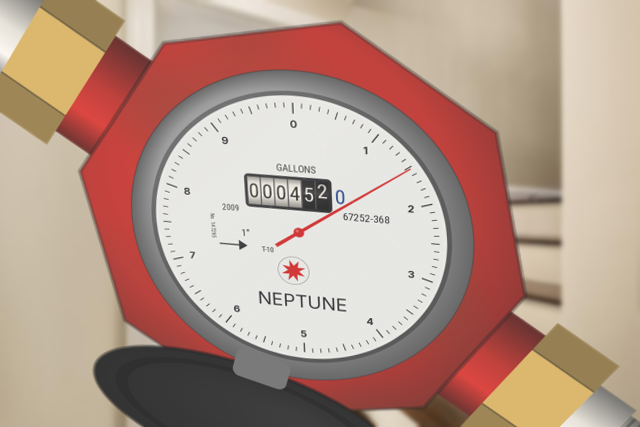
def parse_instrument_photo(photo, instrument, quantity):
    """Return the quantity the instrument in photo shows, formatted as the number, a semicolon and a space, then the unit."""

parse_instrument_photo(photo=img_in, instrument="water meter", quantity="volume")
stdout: 4521.5; gal
